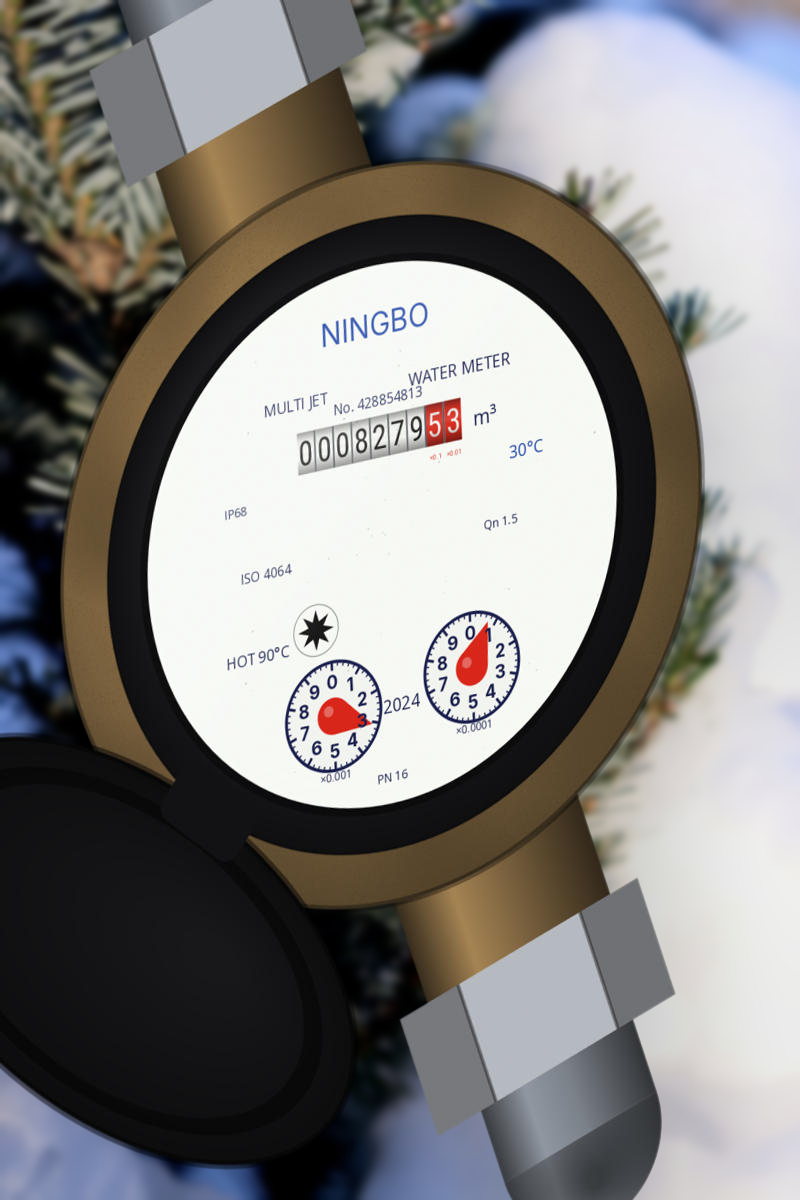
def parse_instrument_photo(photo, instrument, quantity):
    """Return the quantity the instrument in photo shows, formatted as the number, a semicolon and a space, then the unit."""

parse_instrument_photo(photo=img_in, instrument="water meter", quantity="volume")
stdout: 8279.5330; m³
